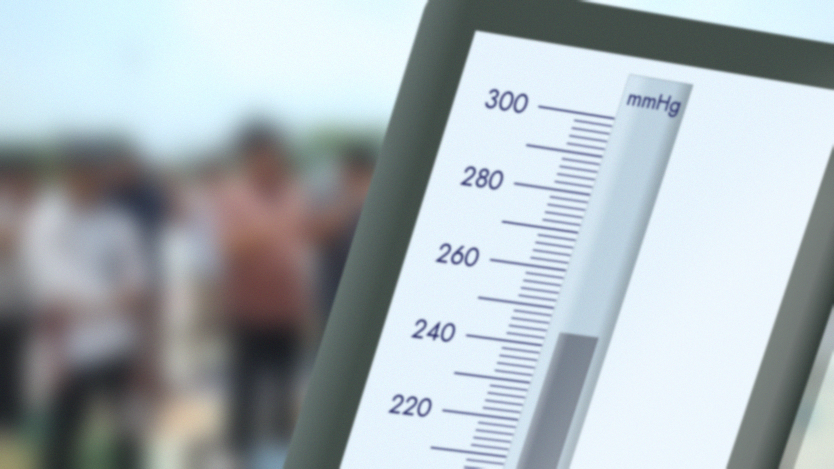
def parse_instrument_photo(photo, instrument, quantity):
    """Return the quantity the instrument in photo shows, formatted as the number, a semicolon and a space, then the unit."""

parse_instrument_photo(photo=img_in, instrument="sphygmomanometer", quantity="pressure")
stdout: 244; mmHg
